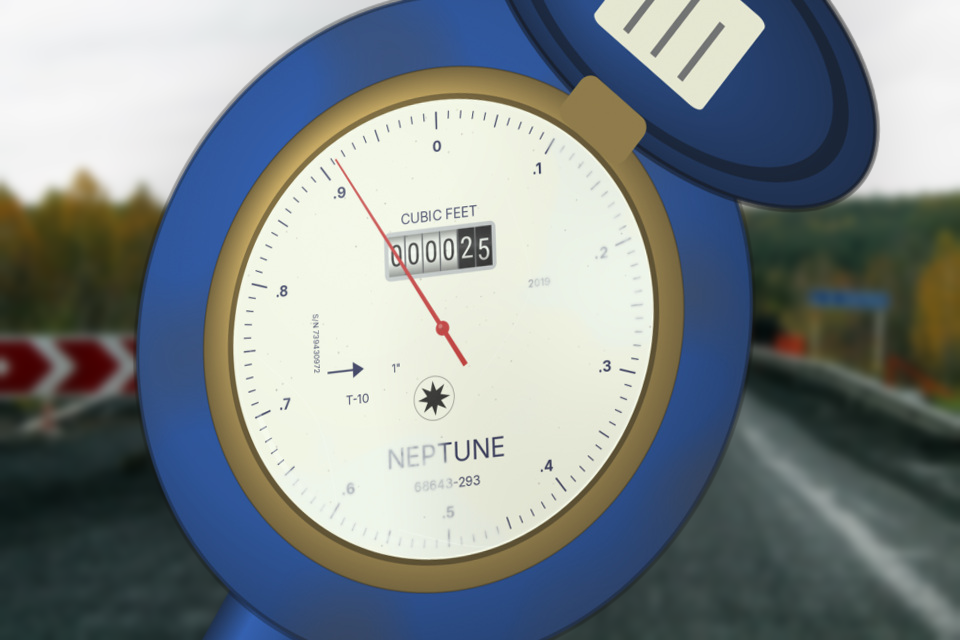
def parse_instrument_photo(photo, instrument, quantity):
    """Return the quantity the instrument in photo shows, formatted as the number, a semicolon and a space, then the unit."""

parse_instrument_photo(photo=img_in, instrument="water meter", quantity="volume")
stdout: 24.91; ft³
